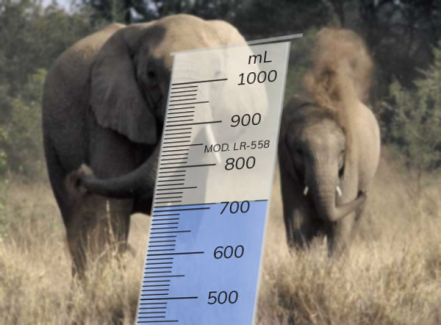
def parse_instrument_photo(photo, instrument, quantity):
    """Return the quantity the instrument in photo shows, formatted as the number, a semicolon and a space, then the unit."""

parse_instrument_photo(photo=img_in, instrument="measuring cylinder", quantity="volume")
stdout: 710; mL
